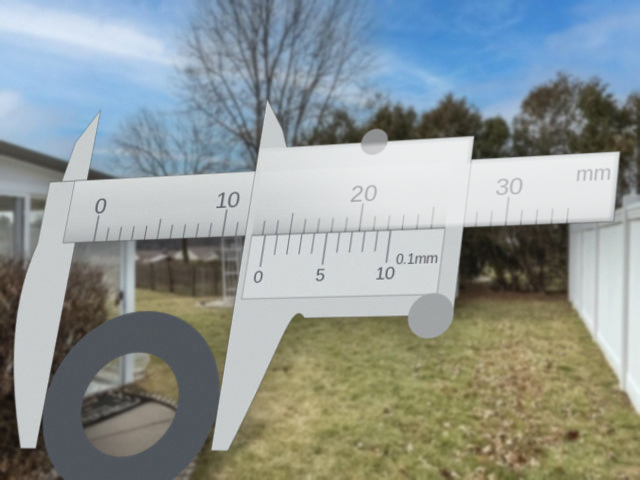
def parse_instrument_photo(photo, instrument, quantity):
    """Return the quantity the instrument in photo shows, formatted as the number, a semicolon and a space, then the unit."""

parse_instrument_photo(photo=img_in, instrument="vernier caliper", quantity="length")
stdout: 13.2; mm
